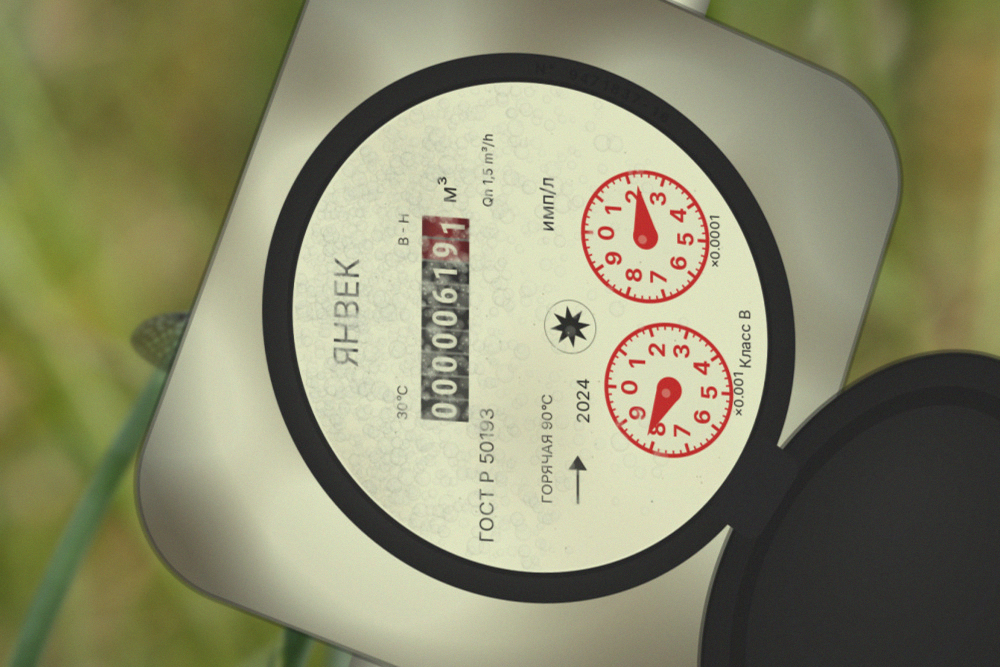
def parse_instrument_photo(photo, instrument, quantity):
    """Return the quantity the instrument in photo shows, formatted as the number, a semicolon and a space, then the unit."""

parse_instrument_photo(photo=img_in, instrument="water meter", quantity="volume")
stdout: 61.9082; m³
